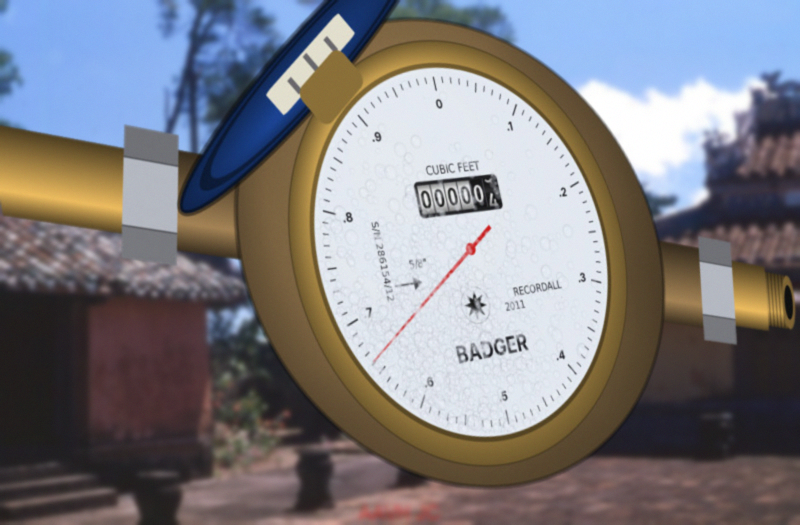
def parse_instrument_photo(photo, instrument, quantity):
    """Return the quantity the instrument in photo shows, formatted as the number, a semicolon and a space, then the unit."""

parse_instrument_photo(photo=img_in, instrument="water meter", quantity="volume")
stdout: 3.66; ft³
